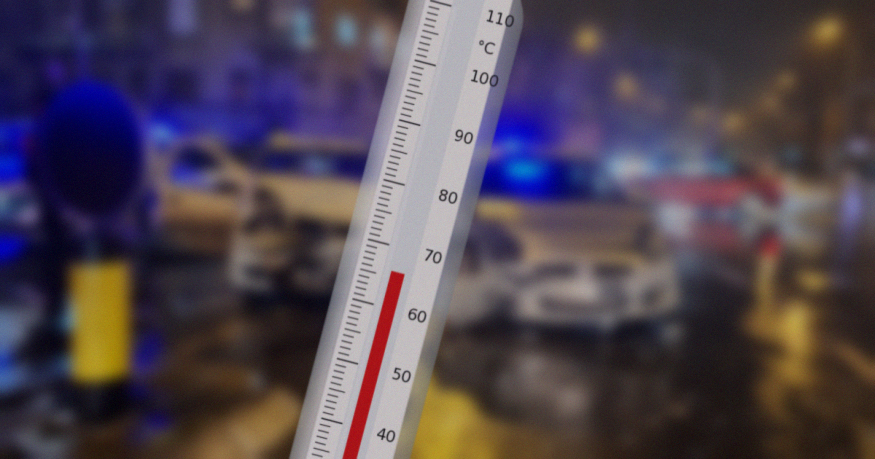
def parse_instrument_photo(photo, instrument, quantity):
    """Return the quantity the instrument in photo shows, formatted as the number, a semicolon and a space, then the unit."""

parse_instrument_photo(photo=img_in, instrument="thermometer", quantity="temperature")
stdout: 66; °C
